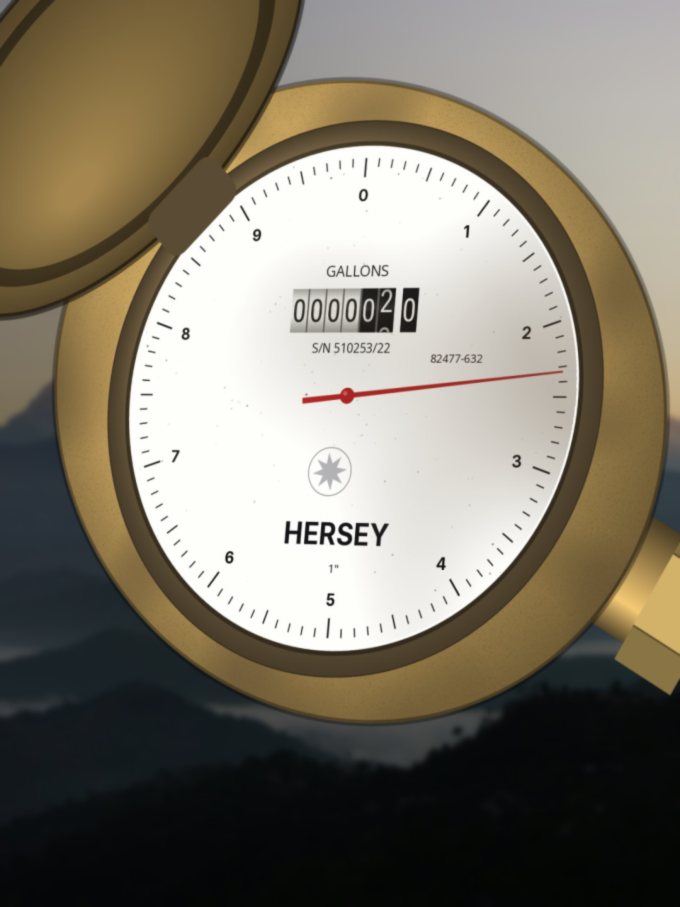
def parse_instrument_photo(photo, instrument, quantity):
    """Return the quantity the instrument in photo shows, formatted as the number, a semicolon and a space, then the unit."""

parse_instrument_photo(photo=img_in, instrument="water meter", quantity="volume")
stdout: 22.3; gal
